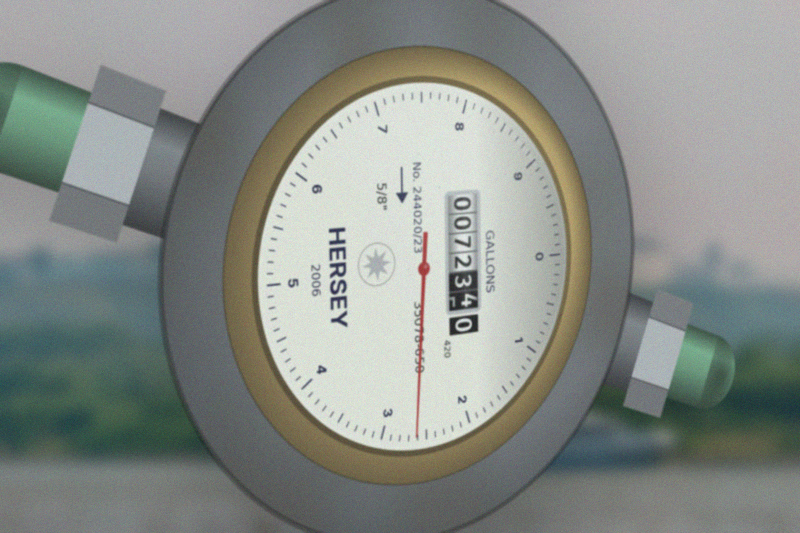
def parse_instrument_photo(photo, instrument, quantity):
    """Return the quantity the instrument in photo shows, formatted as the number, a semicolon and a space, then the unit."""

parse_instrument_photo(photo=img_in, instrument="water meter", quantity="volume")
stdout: 72342.6; gal
